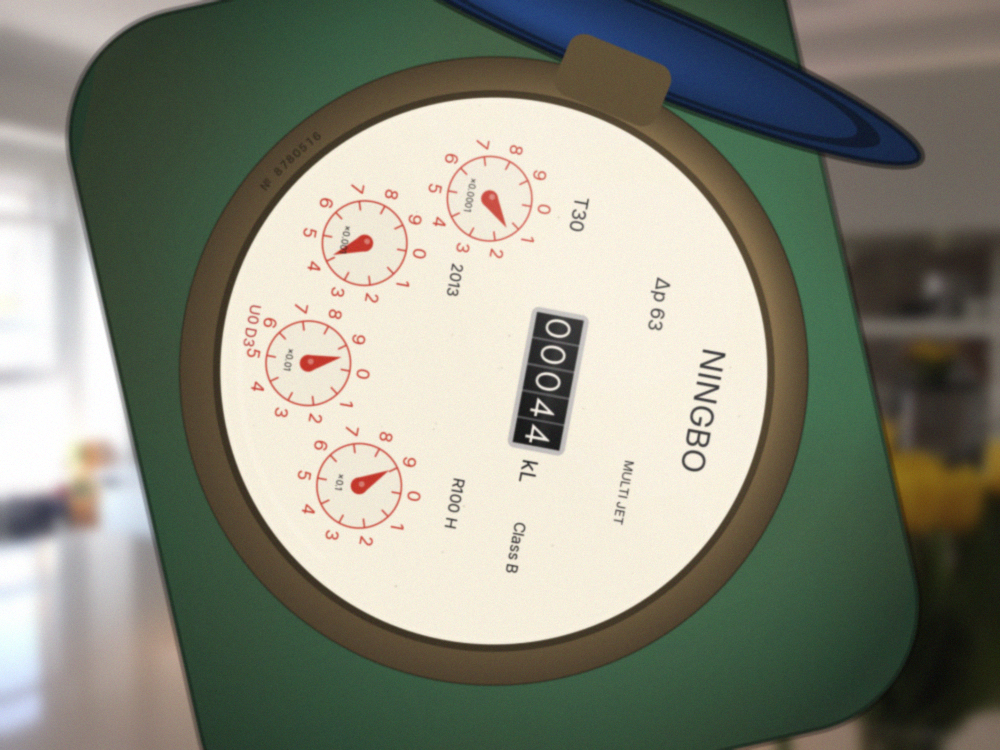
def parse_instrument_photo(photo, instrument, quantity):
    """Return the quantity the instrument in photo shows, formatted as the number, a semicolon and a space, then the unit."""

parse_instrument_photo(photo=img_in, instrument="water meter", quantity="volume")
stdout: 44.8941; kL
